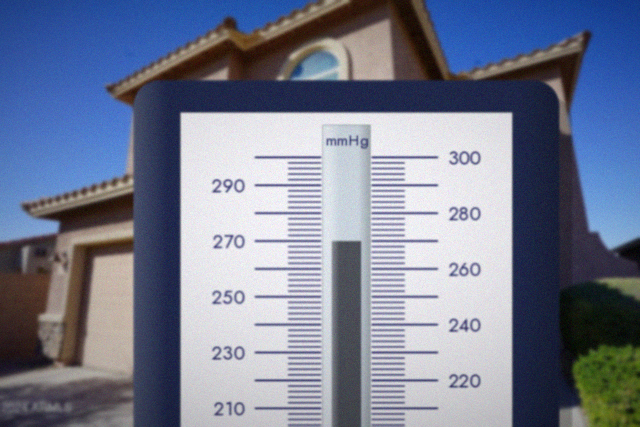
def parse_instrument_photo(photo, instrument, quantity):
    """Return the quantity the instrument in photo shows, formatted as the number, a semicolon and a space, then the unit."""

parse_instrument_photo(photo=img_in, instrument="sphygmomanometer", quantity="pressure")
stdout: 270; mmHg
